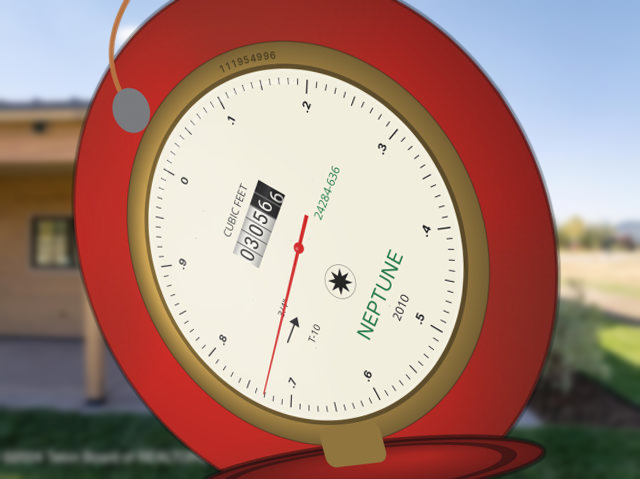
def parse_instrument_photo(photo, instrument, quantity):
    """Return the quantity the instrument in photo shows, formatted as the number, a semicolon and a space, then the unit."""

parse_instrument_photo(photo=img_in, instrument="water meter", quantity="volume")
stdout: 30565.73; ft³
